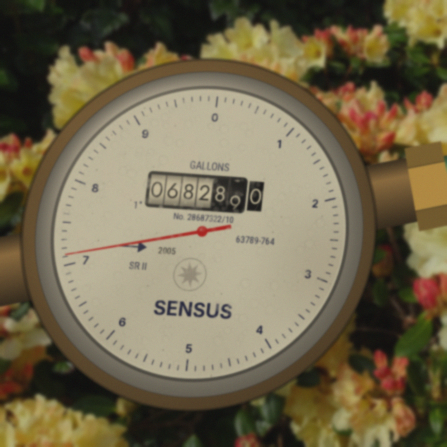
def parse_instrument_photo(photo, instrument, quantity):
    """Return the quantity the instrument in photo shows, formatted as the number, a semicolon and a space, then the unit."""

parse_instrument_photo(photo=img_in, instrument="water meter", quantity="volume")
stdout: 682887.1; gal
